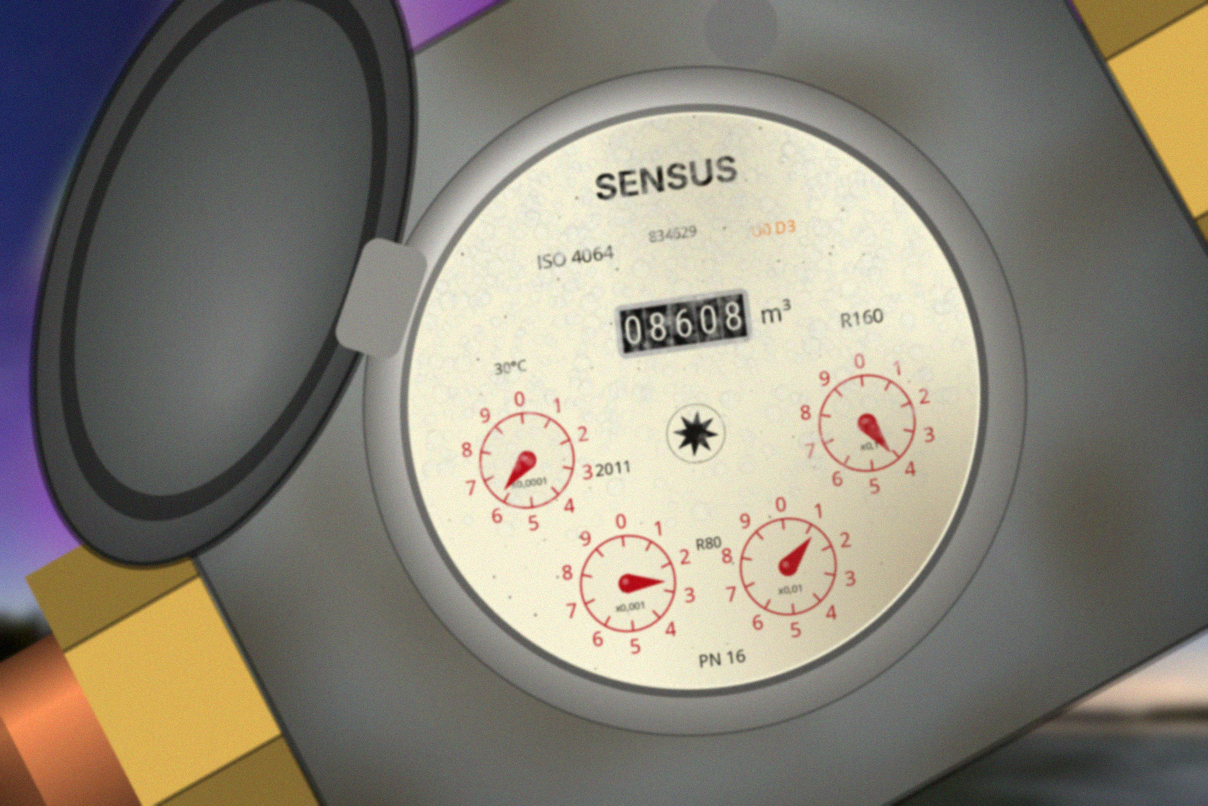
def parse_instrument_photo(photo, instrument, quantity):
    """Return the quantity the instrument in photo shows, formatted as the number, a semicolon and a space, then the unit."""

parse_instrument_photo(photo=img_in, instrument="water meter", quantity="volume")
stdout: 8608.4126; m³
